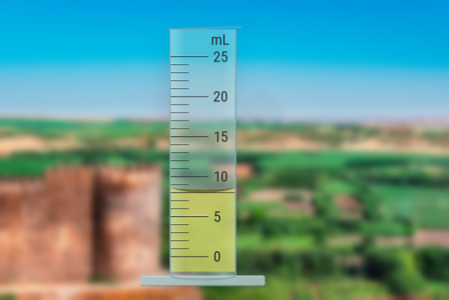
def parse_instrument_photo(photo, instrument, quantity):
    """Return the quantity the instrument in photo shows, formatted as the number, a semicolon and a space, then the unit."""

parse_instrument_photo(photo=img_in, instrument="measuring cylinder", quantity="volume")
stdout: 8; mL
